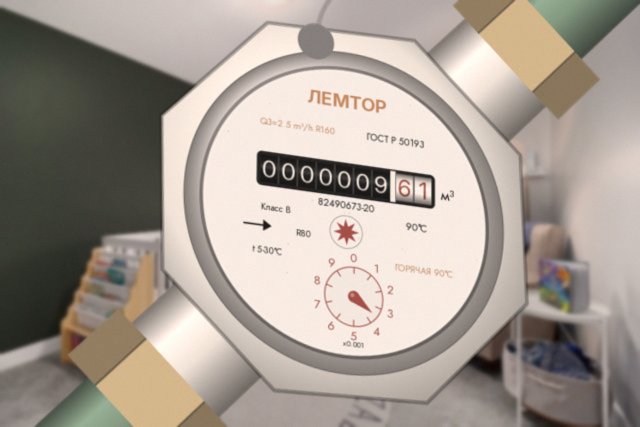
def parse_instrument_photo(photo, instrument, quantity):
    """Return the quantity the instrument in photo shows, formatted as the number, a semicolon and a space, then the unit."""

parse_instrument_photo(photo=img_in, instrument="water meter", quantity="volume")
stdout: 9.613; m³
